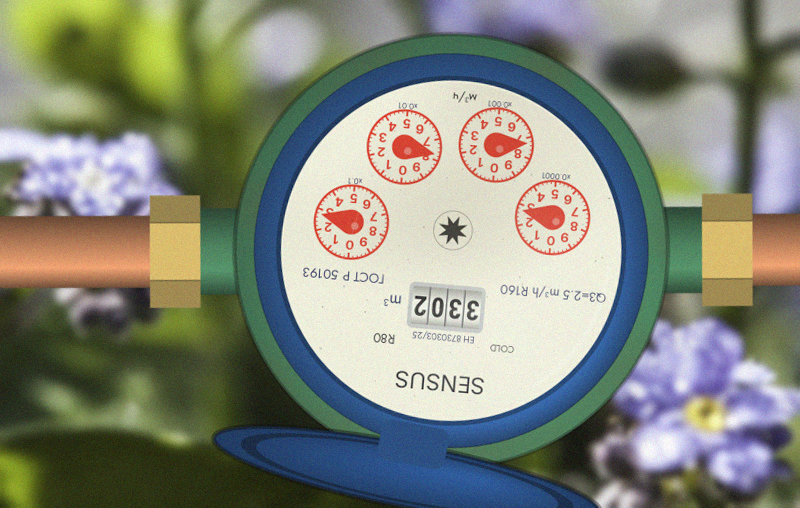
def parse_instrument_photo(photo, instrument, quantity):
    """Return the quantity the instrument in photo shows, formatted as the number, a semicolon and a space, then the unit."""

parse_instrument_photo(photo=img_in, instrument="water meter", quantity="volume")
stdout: 3302.2772; m³
